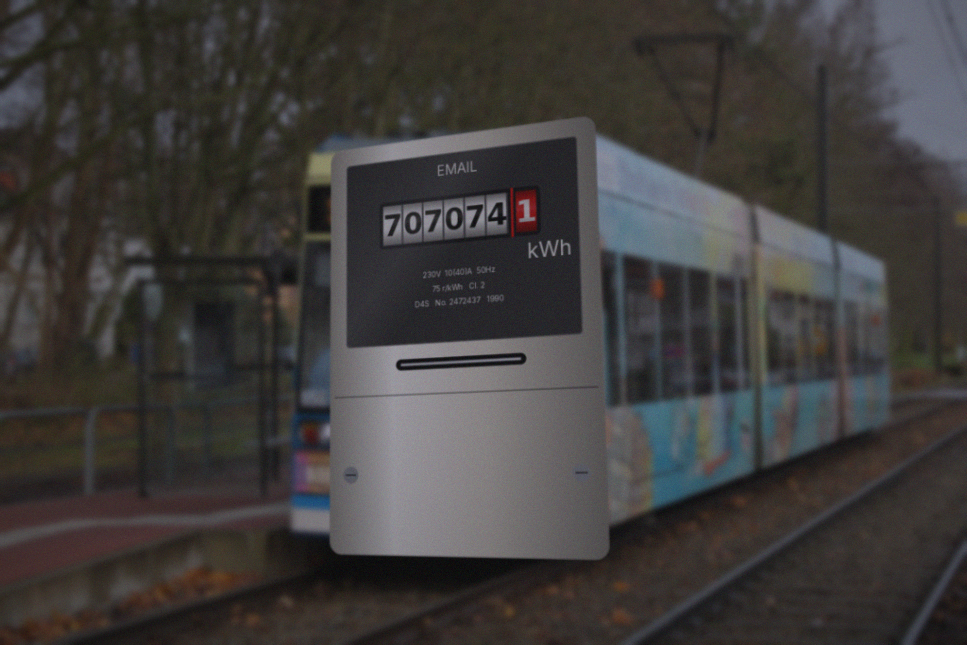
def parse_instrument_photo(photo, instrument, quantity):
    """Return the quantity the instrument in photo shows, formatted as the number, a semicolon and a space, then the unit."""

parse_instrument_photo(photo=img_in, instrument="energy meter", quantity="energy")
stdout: 707074.1; kWh
